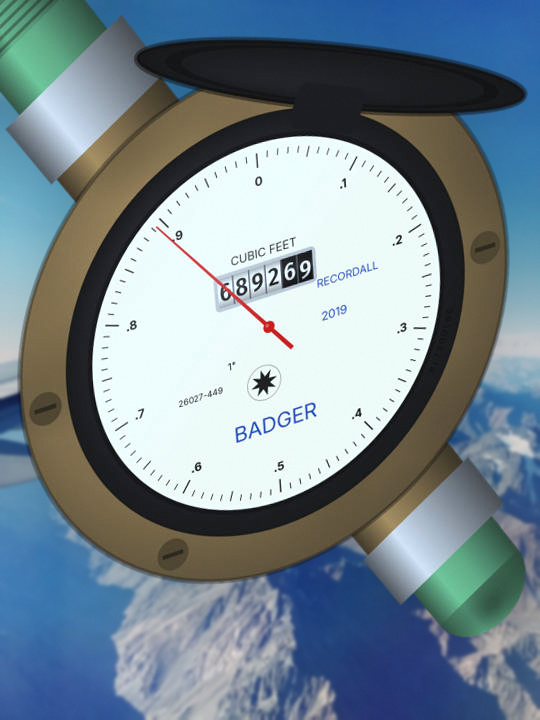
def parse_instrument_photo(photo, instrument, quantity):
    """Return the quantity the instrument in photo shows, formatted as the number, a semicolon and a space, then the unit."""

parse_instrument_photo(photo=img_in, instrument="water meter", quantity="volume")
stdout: 689268.89; ft³
